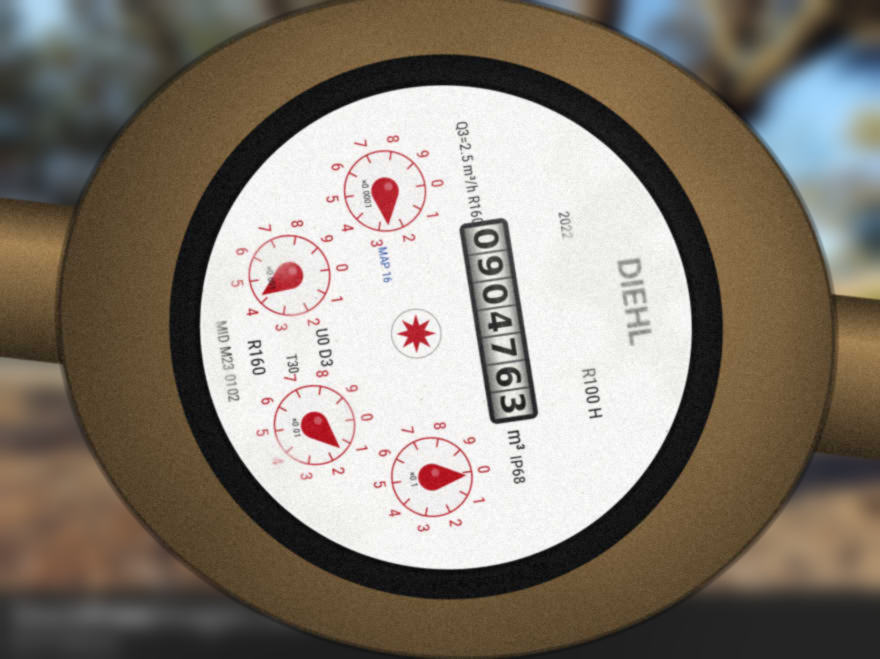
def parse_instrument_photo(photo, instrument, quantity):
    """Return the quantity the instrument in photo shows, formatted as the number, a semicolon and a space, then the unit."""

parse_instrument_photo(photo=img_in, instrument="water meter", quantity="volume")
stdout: 904763.0142; m³
